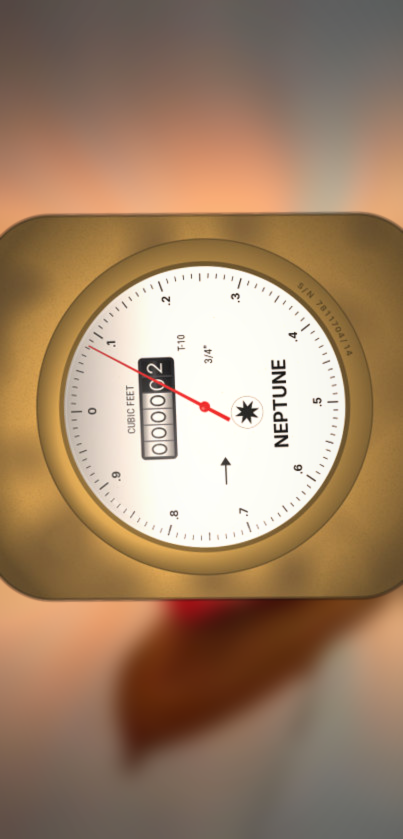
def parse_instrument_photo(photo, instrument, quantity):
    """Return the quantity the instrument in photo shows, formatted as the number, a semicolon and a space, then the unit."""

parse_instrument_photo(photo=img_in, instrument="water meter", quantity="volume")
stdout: 2.08; ft³
